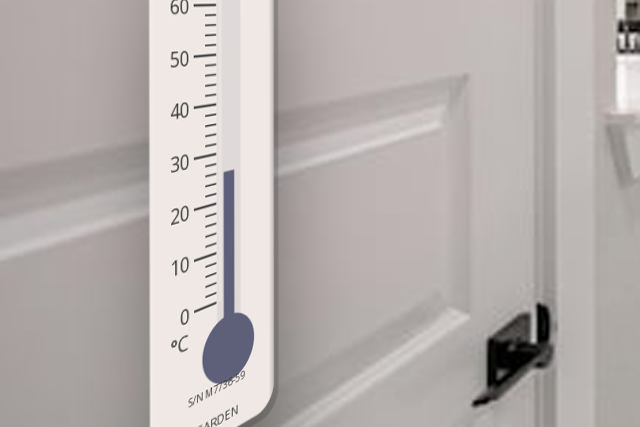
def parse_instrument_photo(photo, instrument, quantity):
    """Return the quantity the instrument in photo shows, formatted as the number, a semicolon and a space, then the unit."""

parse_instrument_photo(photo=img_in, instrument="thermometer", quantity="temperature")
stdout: 26; °C
